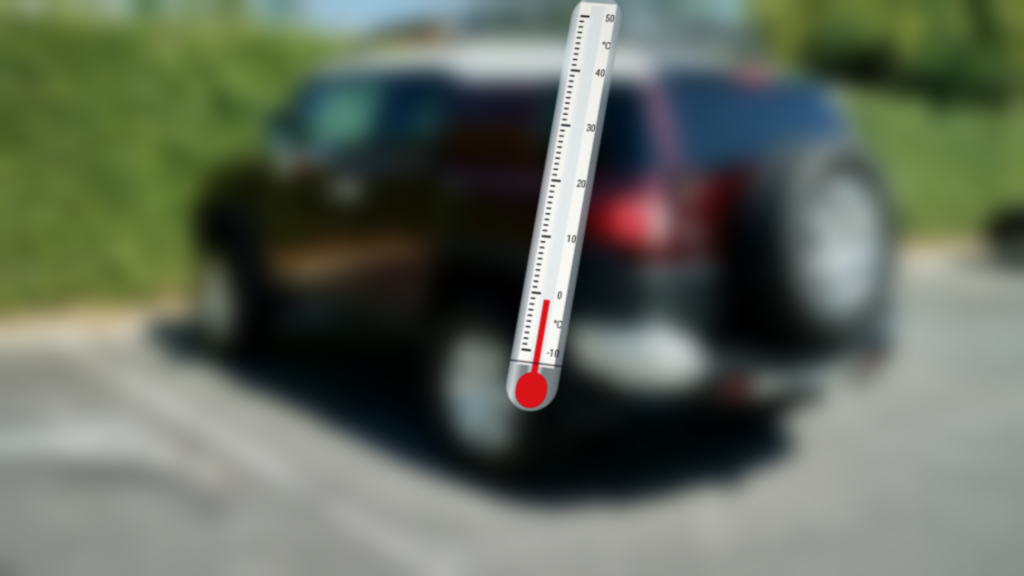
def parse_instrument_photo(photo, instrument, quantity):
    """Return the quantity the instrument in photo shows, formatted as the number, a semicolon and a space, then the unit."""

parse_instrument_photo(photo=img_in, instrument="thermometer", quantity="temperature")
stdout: -1; °C
